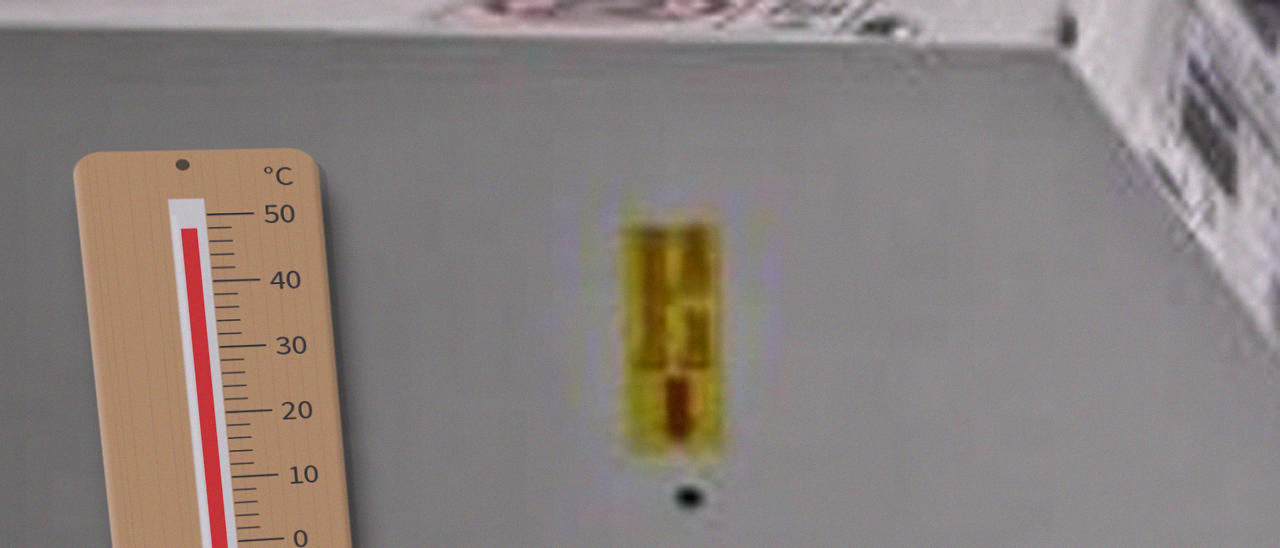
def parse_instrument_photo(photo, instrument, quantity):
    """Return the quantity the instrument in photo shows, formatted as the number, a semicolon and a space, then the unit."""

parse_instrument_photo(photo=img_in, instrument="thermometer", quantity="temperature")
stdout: 48; °C
